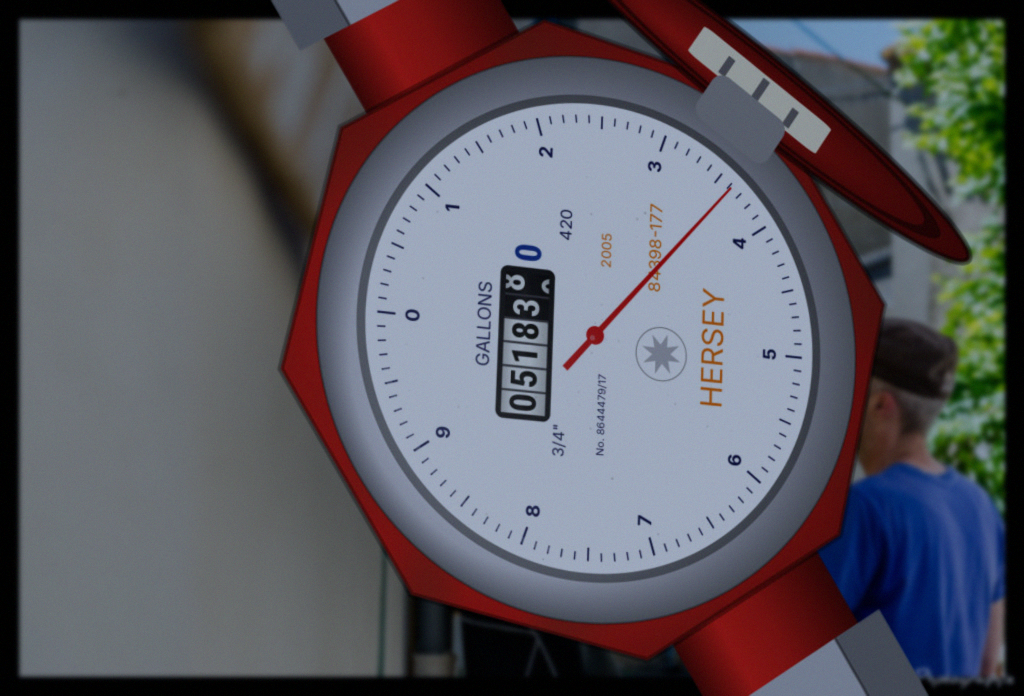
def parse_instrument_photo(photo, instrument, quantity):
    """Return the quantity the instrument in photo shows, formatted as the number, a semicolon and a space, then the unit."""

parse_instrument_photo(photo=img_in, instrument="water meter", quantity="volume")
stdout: 518383.6; gal
